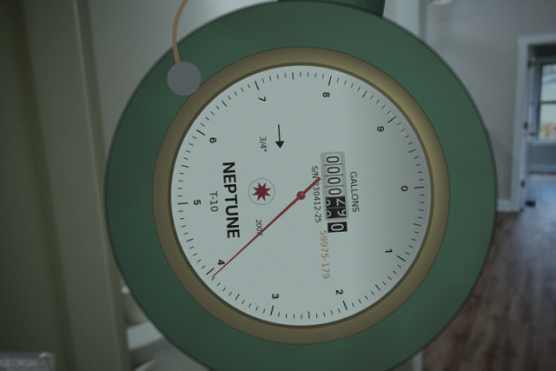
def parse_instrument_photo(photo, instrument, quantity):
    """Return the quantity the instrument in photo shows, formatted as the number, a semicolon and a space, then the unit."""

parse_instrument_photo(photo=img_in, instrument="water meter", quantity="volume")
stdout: 293.9; gal
